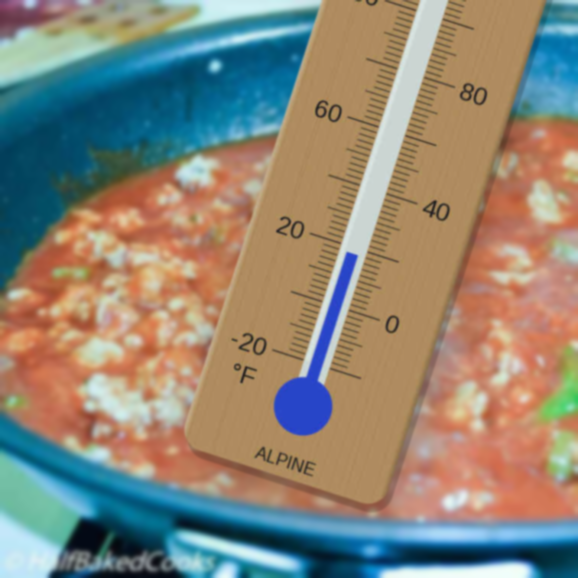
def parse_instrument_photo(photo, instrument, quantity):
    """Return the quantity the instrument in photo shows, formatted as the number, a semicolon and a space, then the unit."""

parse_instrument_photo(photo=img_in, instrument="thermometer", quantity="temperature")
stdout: 18; °F
